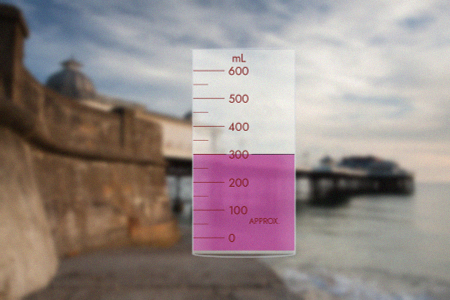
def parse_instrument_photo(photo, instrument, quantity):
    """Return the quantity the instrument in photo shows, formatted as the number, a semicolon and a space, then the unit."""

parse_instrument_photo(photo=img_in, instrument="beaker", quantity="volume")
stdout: 300; mL
